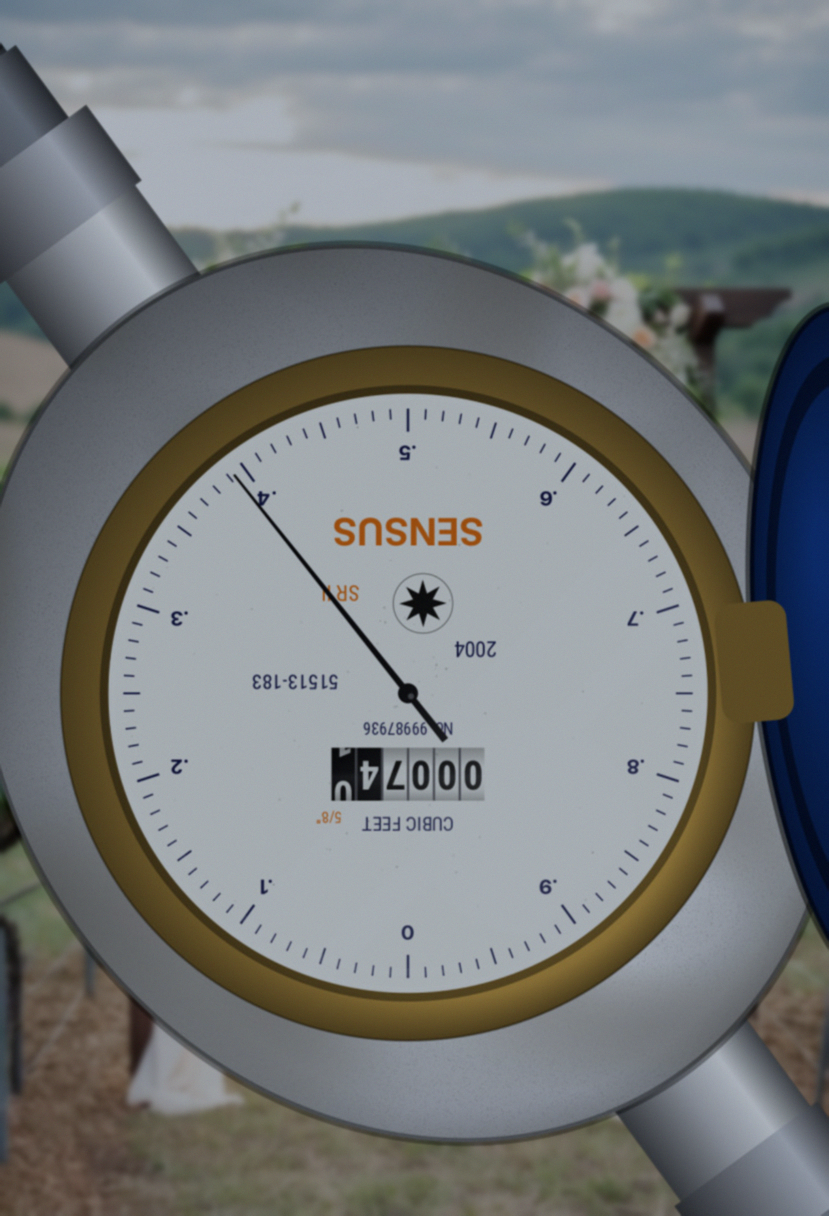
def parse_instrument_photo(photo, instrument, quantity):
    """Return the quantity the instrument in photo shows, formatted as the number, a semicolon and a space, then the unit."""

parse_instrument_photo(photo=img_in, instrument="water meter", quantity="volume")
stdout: 740.39; ft³
